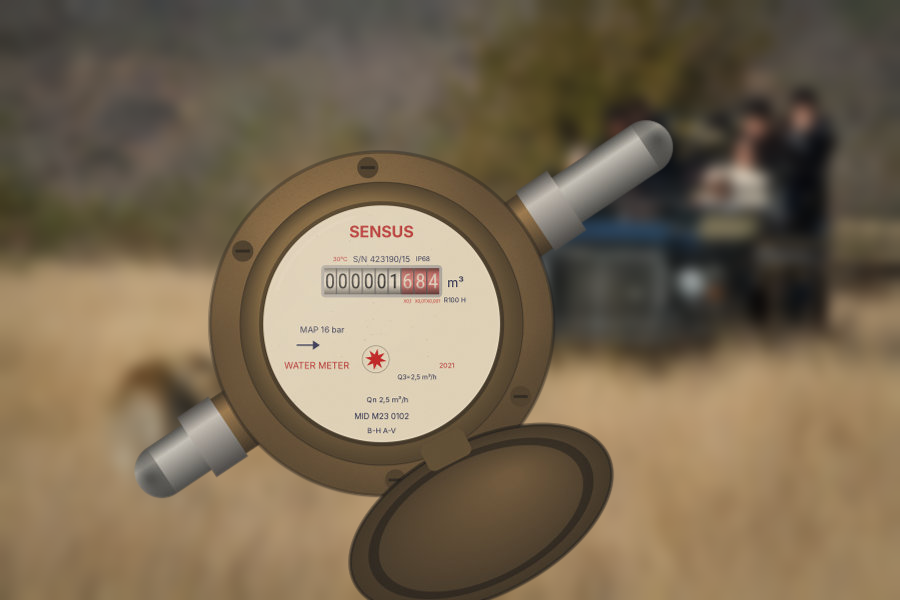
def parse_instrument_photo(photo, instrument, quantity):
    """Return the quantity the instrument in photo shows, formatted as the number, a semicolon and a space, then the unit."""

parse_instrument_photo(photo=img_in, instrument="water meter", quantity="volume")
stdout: 1.684; m³
